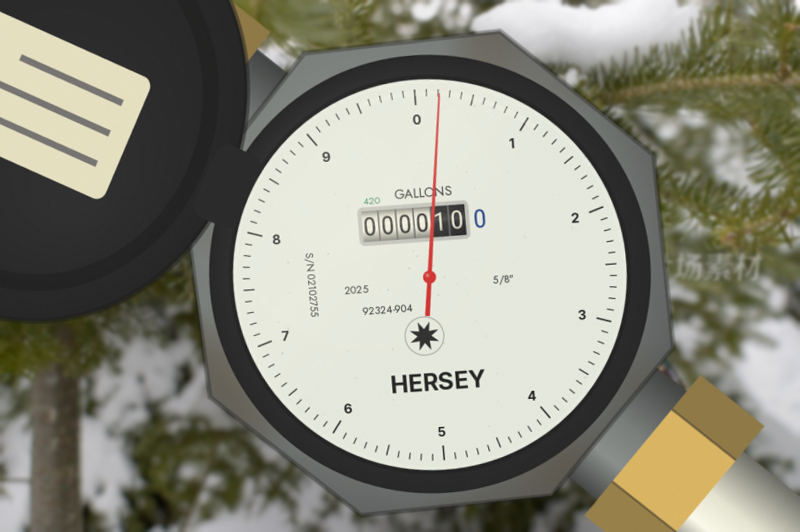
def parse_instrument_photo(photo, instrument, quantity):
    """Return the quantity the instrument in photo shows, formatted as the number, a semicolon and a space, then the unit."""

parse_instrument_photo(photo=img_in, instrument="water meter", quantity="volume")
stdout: 100.2; gal
